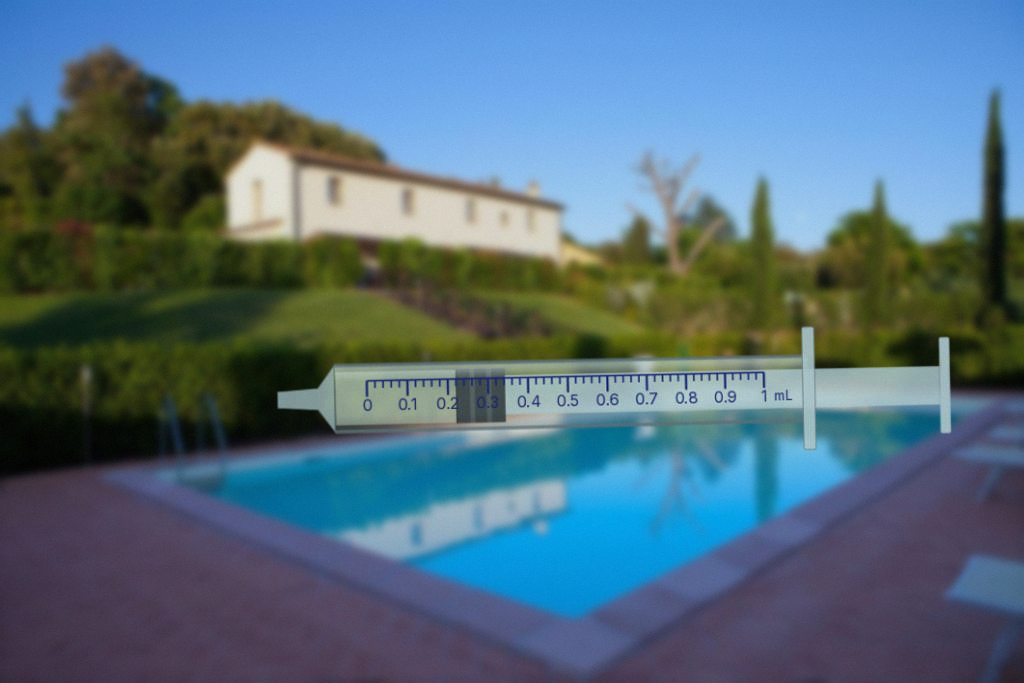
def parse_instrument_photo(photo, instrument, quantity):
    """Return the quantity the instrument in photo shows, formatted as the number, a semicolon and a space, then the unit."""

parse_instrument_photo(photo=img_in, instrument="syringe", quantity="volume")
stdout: 0.22; mL
